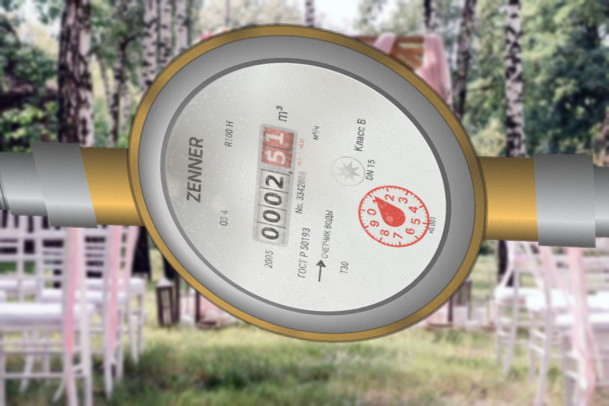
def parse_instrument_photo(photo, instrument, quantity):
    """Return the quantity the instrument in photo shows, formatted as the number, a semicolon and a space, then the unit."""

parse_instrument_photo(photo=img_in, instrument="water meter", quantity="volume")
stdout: 2.511; m³
